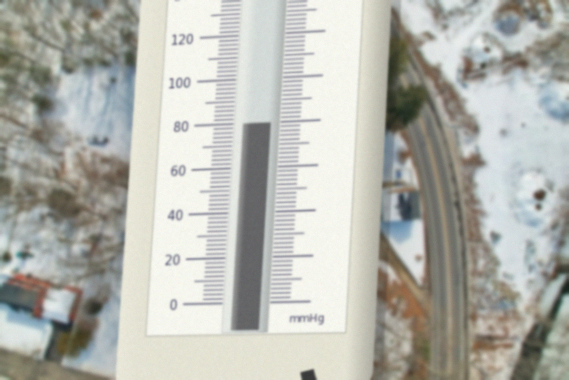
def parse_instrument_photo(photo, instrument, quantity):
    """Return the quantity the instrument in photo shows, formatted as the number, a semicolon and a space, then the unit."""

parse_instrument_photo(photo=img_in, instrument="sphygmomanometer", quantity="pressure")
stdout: 80; mmHg
